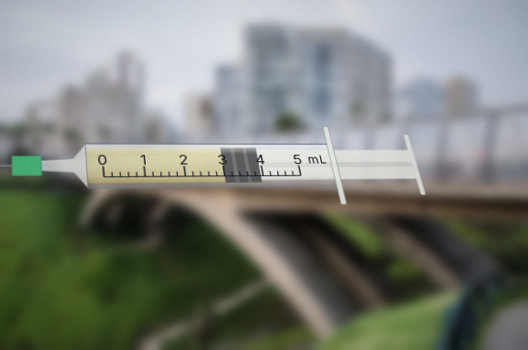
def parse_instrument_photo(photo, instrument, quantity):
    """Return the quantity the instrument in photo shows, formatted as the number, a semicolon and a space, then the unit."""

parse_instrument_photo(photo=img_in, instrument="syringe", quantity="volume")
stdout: 3; mL
